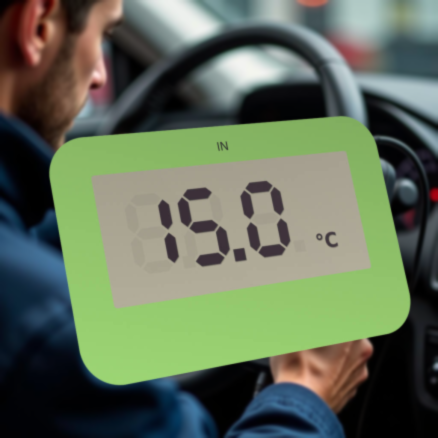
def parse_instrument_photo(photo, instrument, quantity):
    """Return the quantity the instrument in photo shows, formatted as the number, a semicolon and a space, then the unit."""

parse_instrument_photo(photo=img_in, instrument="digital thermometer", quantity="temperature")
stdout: 15.0; °C
